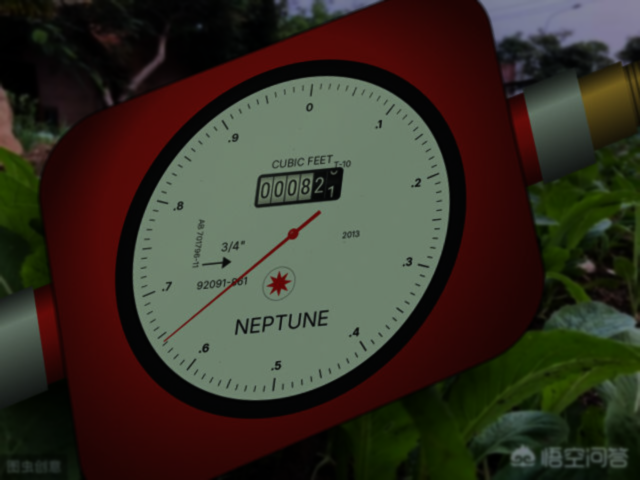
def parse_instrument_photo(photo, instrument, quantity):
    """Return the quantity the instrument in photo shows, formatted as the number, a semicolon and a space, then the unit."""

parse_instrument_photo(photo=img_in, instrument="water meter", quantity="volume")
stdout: 820.64; ft³
